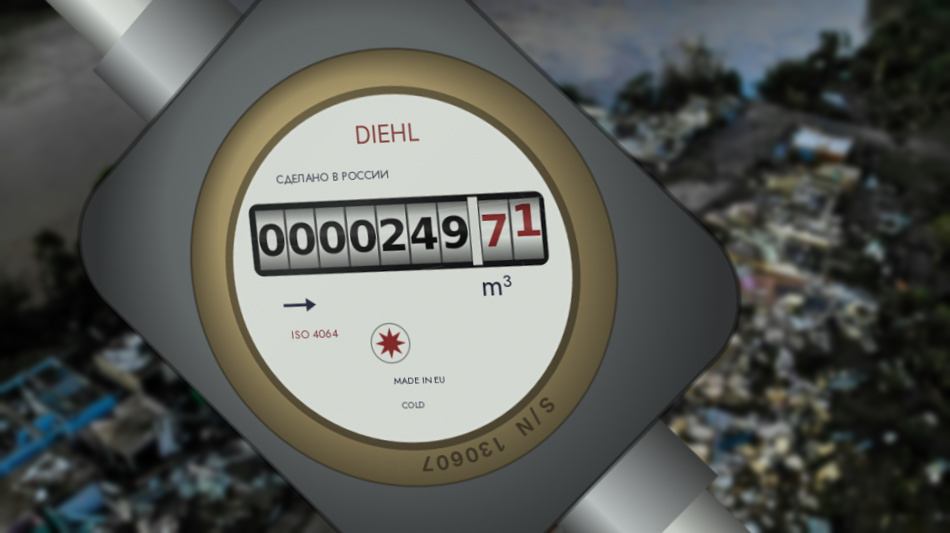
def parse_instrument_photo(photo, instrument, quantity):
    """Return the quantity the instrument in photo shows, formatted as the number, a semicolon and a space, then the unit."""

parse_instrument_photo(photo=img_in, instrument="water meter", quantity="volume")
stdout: 249.71; m³
